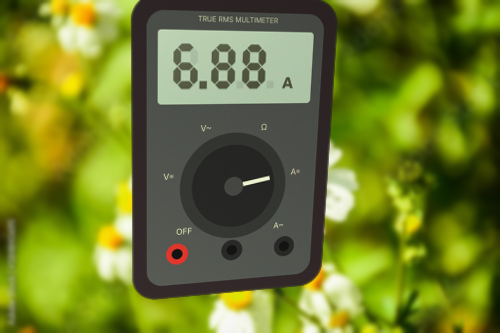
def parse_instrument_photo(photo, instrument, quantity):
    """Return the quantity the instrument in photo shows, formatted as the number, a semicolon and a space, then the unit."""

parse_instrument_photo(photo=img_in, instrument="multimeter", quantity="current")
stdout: 6.88; A
